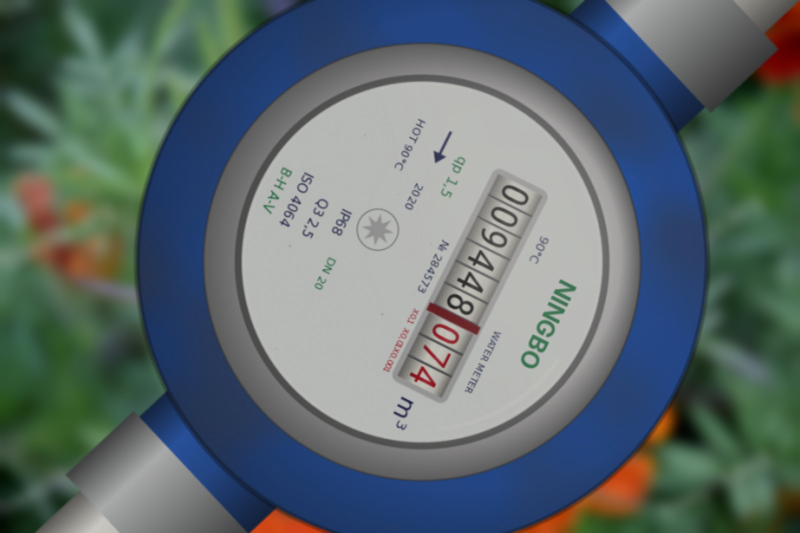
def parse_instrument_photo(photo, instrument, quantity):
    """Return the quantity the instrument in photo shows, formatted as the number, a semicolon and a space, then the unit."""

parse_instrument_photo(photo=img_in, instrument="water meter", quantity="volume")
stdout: 9448.074; m³
